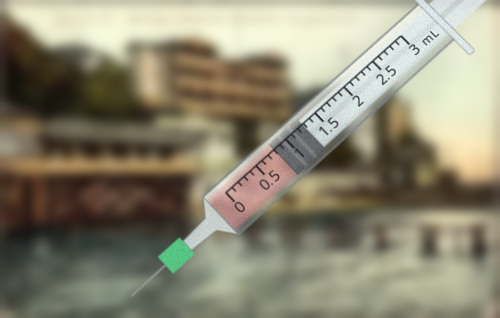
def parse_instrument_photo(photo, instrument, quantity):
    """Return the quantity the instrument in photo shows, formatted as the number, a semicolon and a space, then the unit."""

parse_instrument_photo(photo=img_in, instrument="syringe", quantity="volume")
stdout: 0.8; mL
